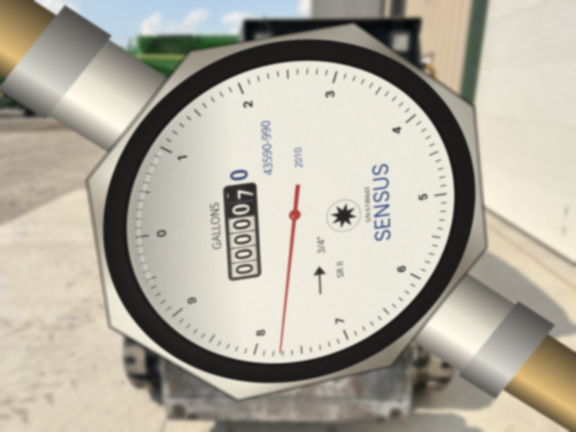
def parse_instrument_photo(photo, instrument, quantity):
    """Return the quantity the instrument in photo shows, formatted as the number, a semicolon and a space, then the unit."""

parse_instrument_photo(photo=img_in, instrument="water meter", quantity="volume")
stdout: 67.7; gal
